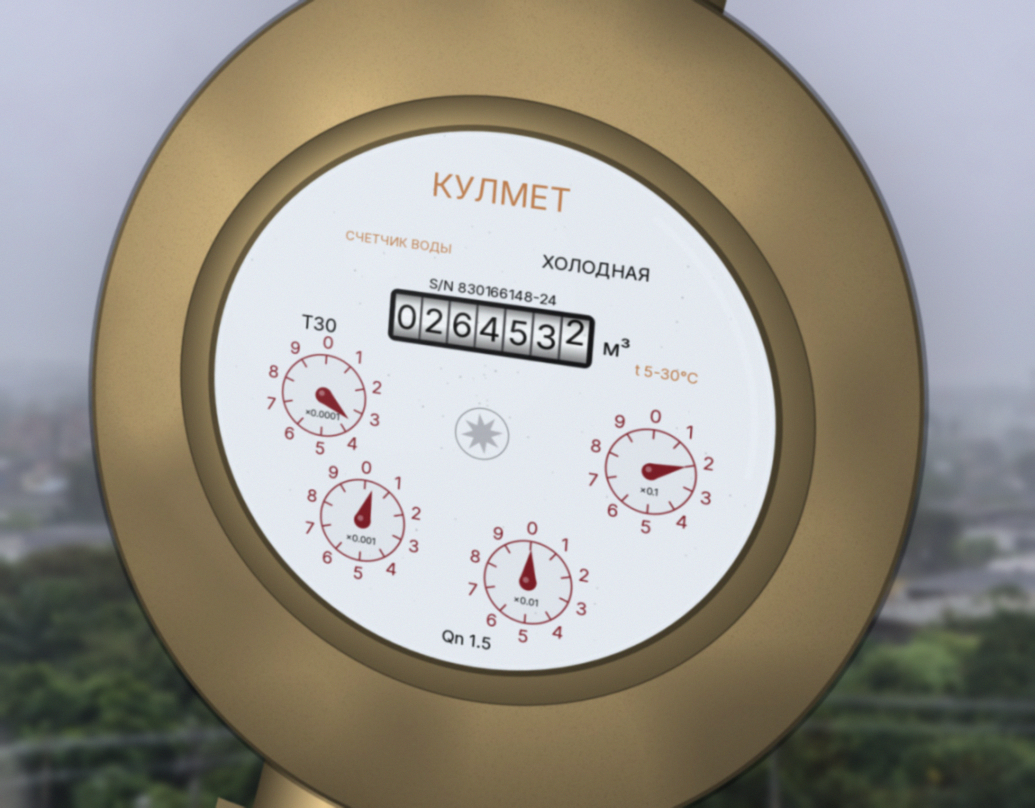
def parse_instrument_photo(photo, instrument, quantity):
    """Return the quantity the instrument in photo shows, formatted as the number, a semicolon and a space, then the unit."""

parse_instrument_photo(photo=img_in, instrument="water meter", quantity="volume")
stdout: 264532.2003; m³
